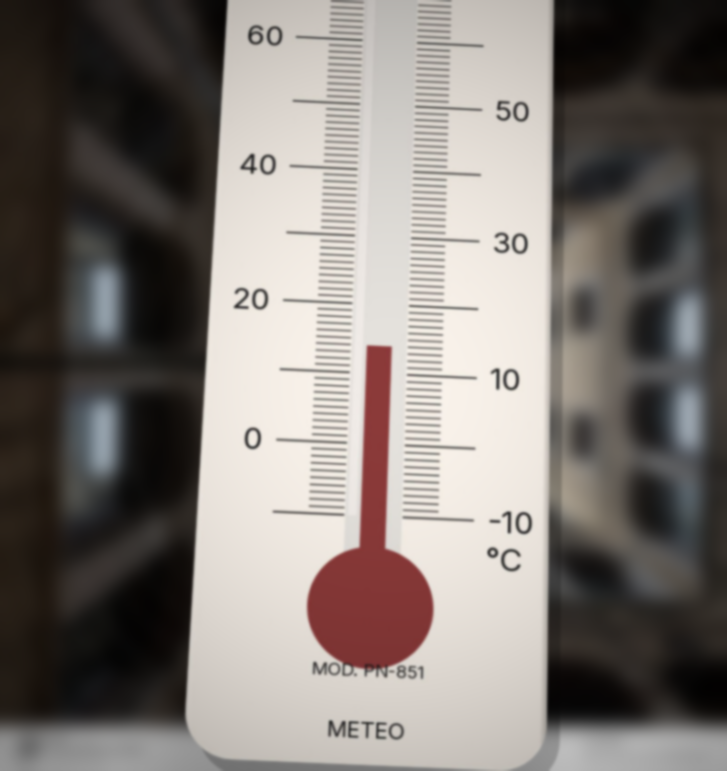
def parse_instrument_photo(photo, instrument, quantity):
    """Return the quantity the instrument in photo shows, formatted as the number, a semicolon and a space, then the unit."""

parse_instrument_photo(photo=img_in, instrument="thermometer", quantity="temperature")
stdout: 14; °C
